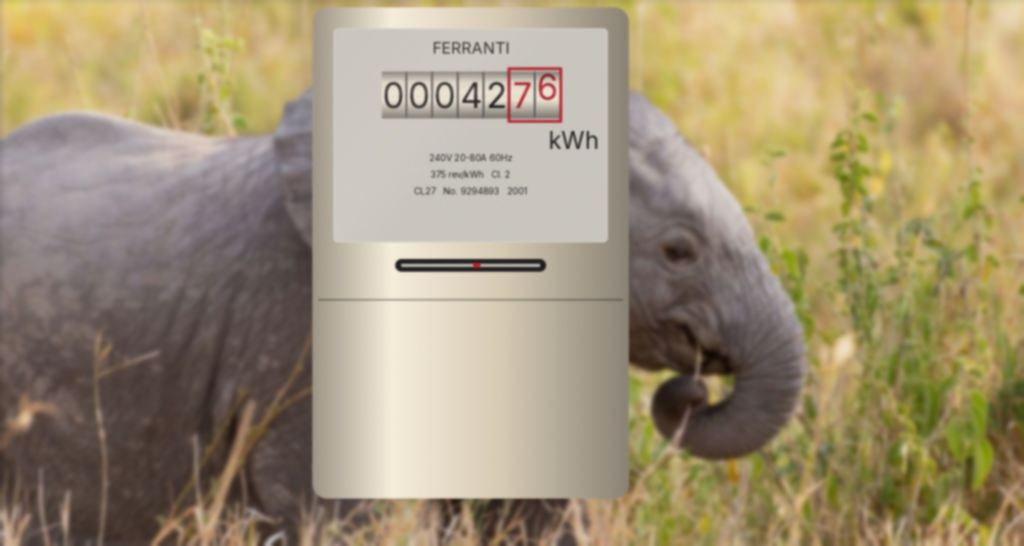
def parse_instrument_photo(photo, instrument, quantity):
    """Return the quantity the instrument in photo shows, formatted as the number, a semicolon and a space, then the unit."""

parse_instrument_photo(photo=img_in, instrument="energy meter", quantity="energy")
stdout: 42.76; kWh
